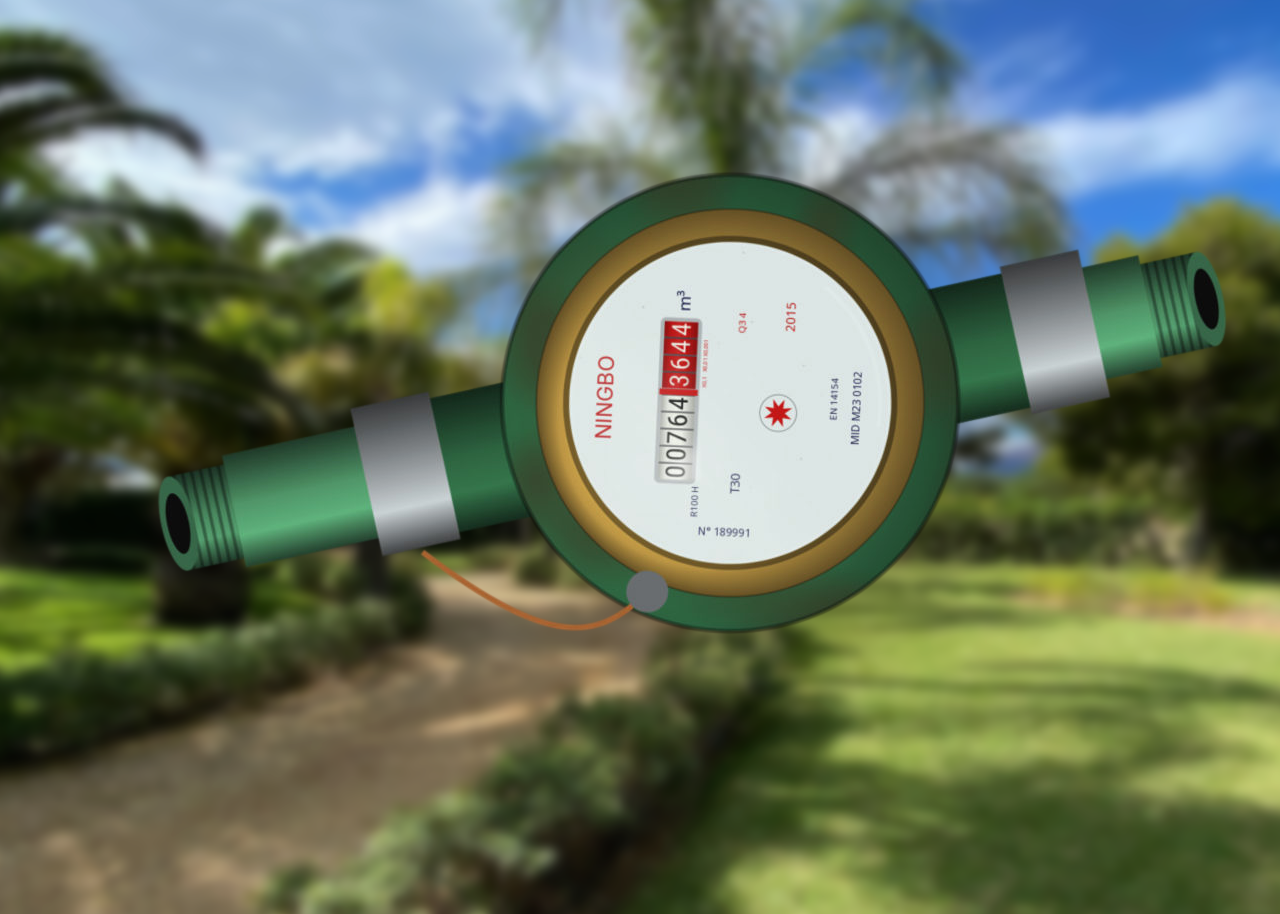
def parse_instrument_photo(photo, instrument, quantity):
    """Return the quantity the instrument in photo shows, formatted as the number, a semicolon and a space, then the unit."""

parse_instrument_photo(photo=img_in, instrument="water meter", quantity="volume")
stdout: 764.3644; m³
